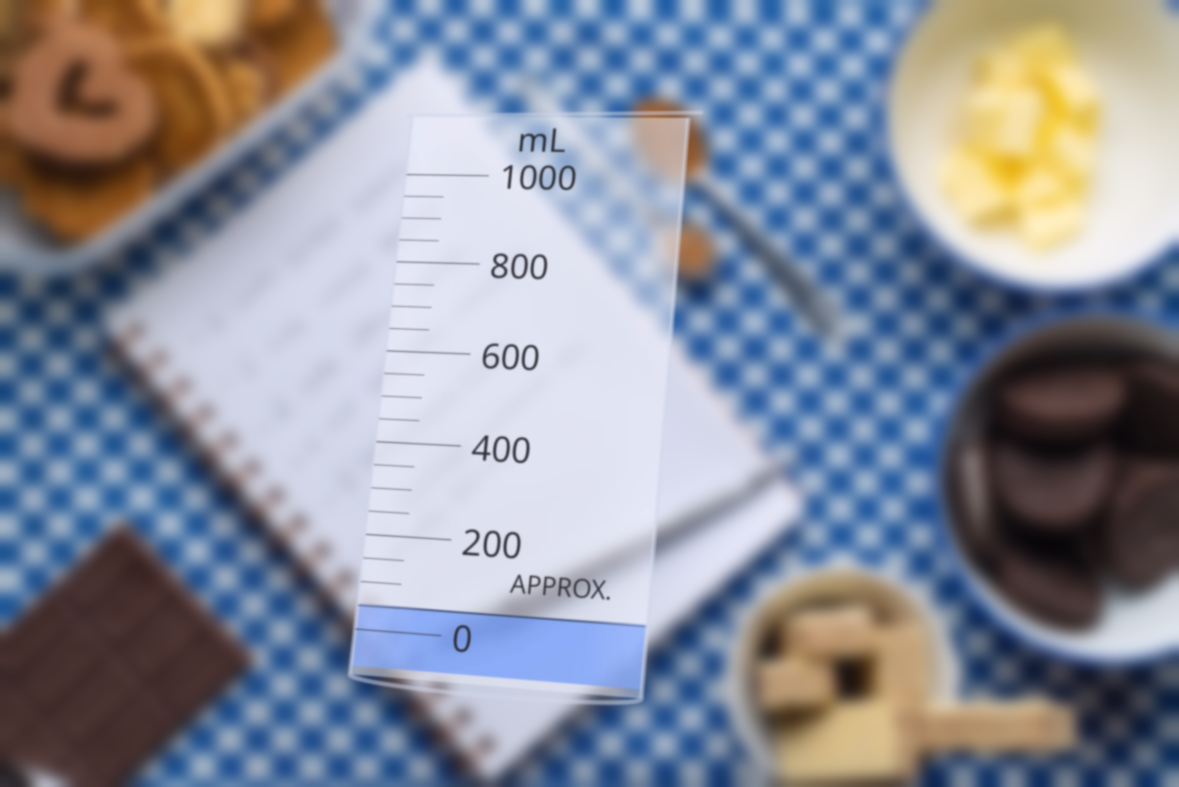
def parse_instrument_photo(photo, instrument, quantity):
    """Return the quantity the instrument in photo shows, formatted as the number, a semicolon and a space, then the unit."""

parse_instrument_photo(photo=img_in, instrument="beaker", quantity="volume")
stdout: 50; mL
